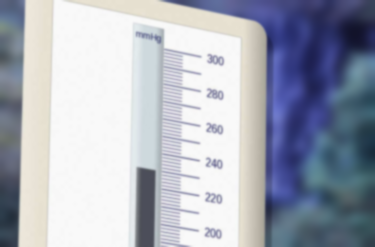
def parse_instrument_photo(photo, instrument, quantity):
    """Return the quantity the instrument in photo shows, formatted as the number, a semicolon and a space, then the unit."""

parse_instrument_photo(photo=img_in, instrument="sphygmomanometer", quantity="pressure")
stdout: 230; mmHg
